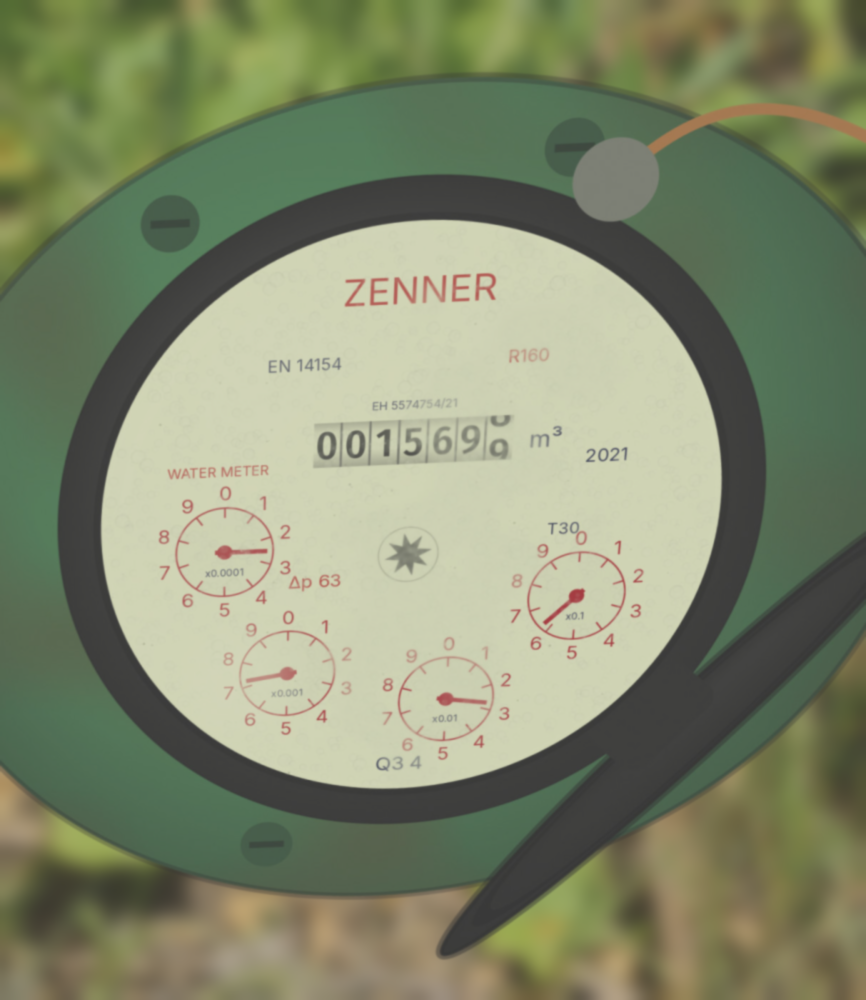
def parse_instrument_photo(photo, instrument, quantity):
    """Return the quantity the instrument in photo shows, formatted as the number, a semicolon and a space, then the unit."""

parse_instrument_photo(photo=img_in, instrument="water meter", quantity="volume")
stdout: 15698.6272; m³
